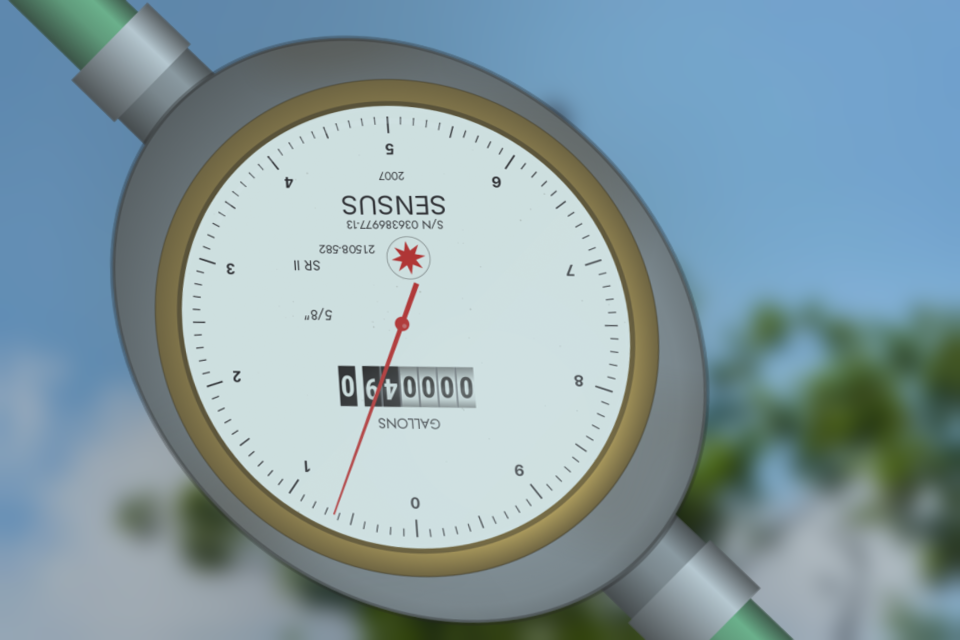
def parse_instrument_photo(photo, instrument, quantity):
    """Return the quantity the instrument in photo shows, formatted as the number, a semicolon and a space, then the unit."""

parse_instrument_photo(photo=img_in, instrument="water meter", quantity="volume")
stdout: 490.6; gal
